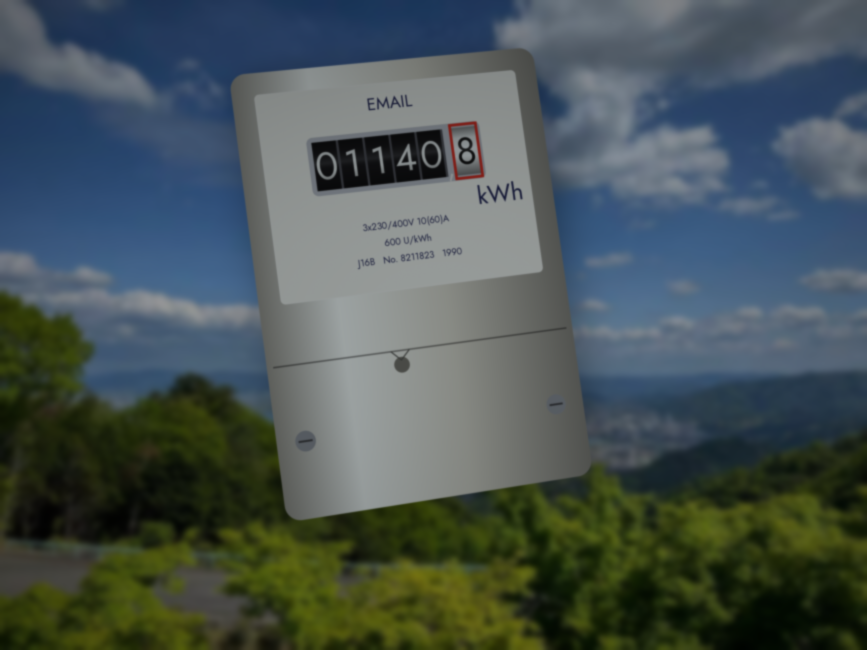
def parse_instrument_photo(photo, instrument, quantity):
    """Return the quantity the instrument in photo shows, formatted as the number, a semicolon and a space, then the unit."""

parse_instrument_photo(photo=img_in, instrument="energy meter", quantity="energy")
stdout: 1140.8; kWh
